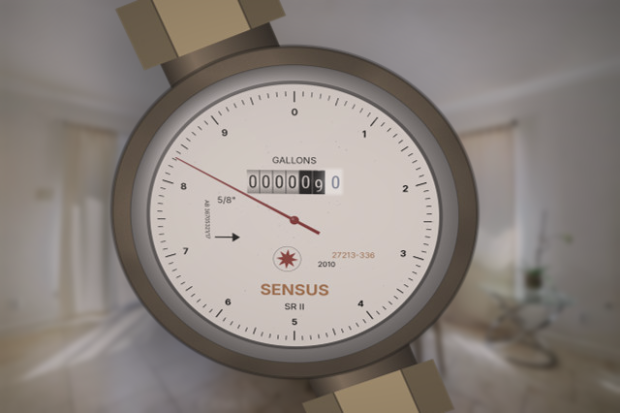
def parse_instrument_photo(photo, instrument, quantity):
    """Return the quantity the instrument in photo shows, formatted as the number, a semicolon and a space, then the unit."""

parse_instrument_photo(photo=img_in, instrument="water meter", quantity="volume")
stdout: 88.3; gal
